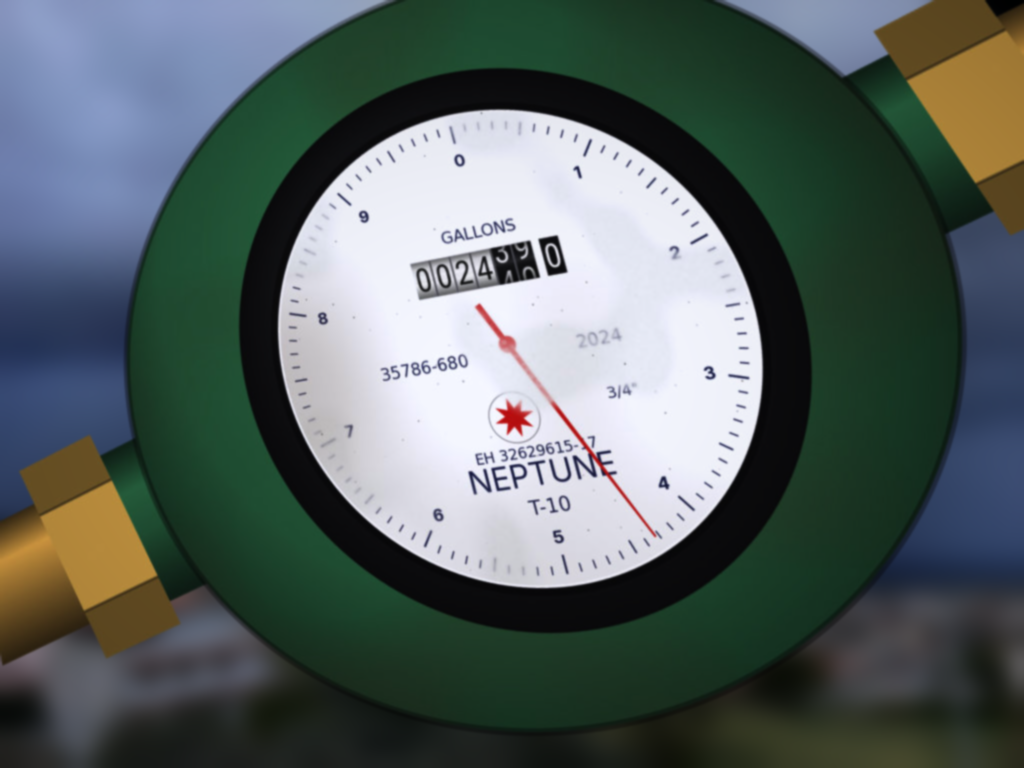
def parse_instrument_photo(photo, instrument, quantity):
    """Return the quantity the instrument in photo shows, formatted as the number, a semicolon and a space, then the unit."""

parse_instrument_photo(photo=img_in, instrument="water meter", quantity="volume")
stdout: 24394.3; gal
